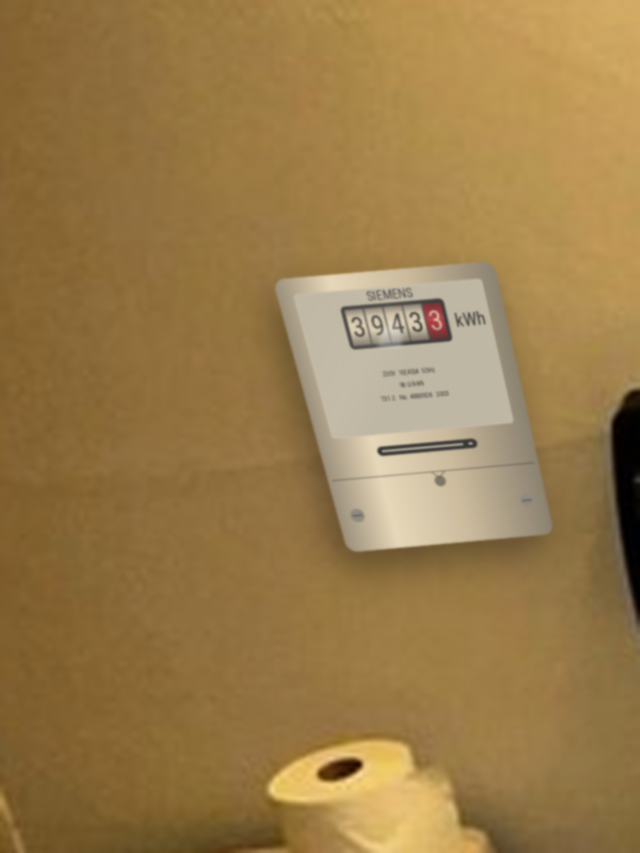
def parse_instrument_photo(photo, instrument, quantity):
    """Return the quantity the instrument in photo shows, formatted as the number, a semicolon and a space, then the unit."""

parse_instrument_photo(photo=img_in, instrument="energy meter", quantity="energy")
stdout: 3943.3; kWh
